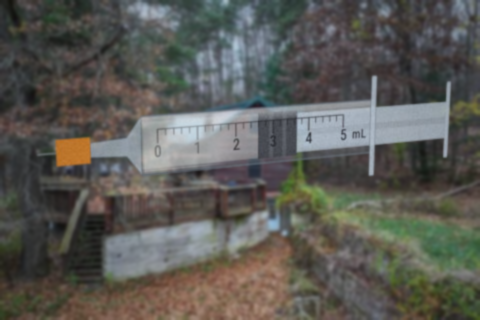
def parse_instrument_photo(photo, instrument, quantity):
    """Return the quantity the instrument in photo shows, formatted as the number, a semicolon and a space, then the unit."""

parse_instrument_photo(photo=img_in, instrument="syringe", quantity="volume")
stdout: 2.6; mL
